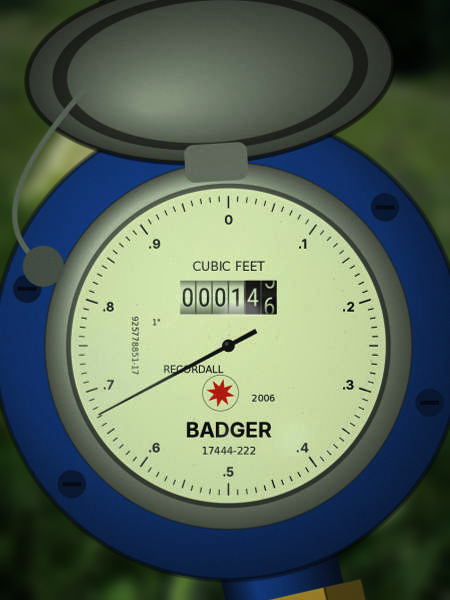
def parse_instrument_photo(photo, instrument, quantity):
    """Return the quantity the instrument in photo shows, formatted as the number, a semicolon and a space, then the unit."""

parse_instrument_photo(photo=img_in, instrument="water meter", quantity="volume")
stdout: 145.67; ft³
